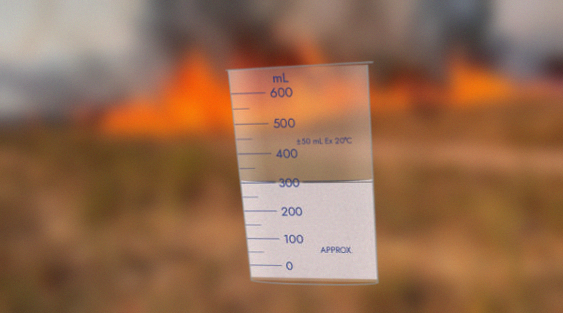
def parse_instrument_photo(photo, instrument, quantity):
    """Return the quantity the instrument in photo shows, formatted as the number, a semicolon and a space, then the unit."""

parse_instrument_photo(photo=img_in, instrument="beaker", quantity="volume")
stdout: 300; mL
